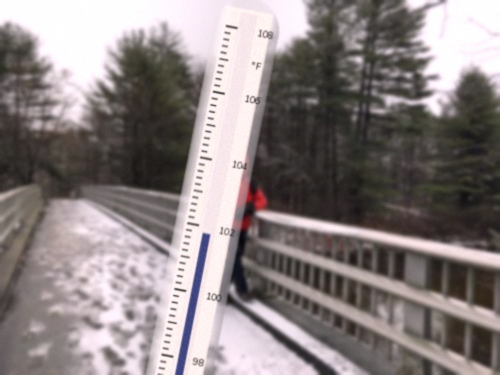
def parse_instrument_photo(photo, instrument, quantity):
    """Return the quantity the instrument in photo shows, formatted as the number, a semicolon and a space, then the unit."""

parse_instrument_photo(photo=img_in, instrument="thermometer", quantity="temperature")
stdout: 101.8; °F
